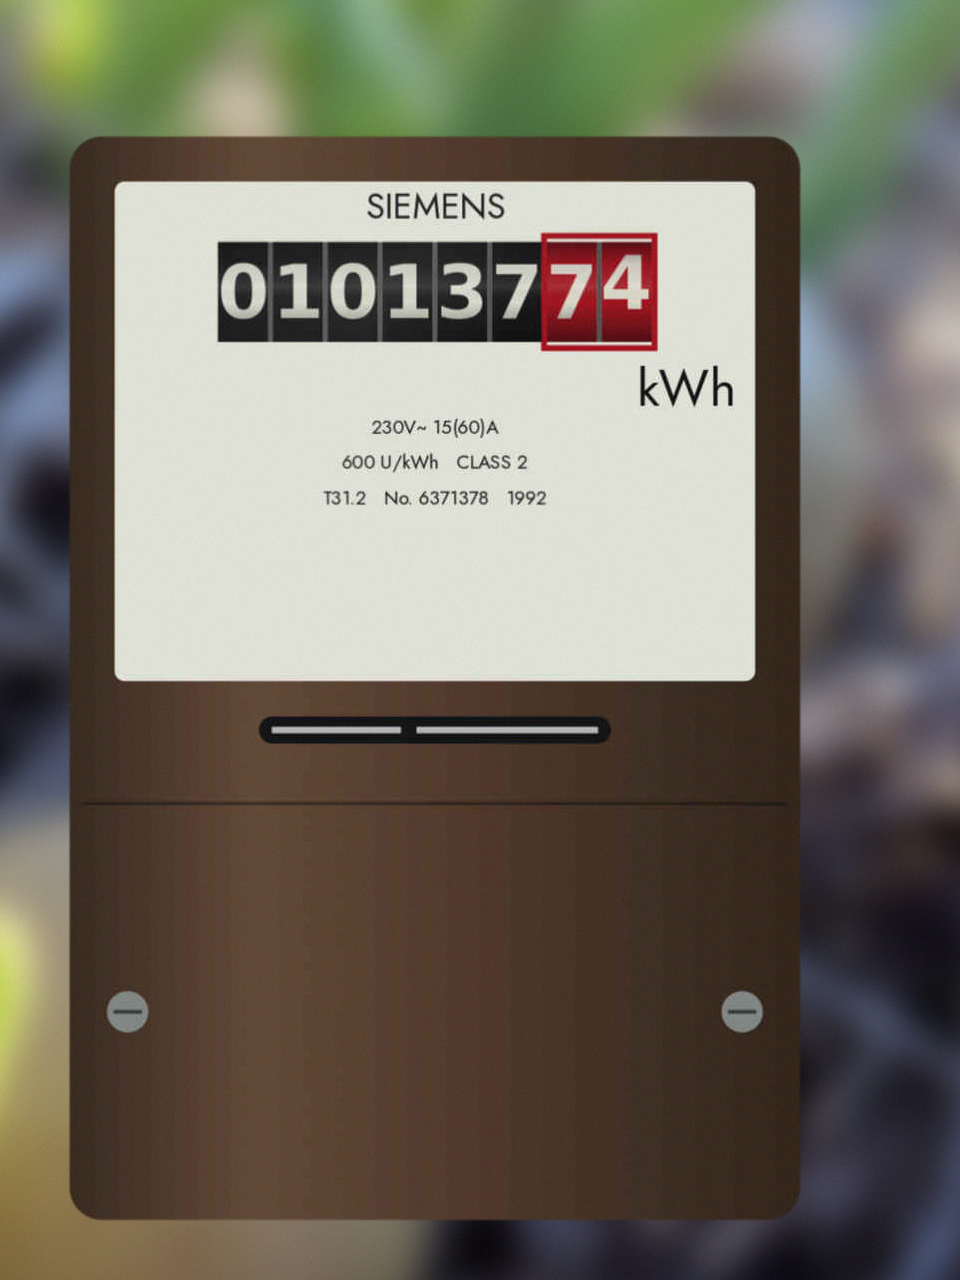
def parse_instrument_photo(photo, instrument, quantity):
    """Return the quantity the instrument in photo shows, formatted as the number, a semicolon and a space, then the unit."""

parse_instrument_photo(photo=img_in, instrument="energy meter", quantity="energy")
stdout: 10137.74; kWh
